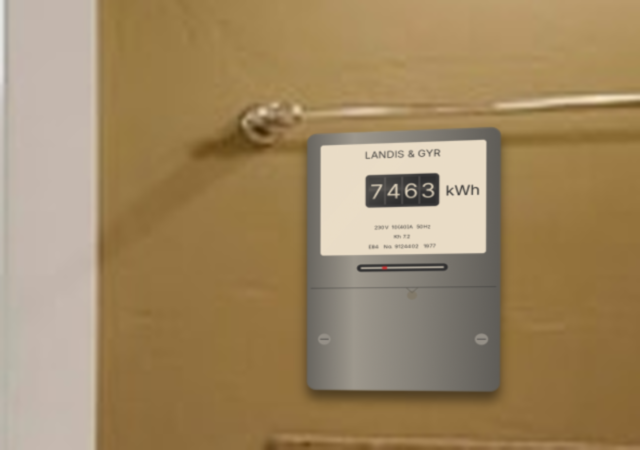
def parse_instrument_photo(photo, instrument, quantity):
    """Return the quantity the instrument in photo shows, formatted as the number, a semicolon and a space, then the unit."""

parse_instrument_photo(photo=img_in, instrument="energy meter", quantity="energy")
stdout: 7463; kWh
